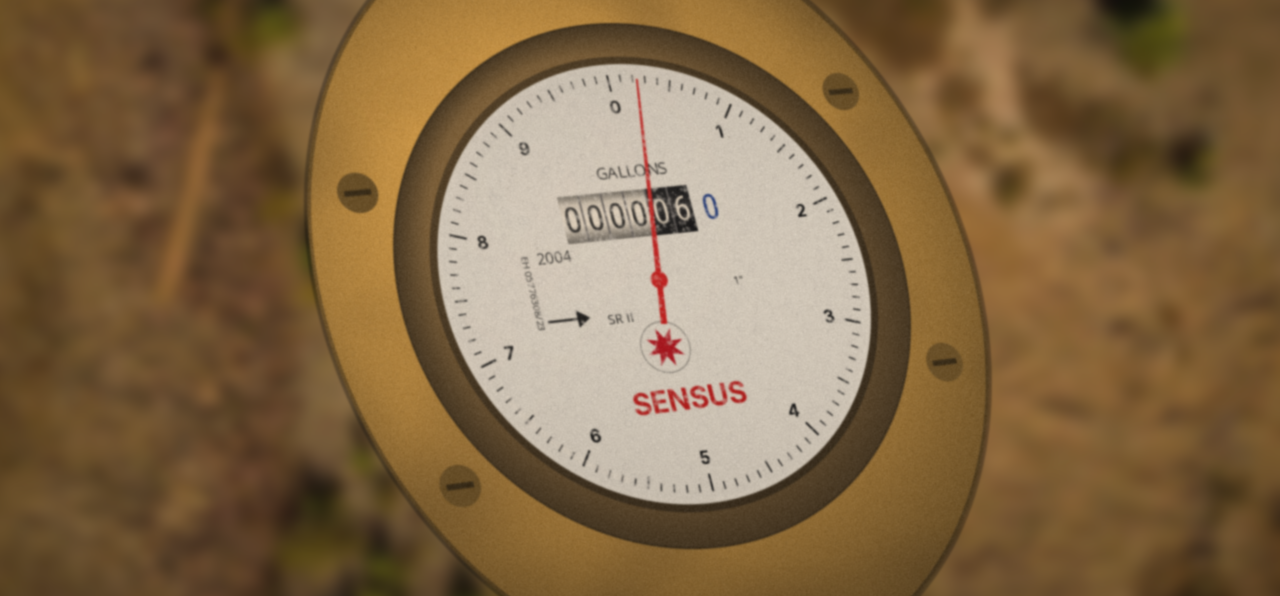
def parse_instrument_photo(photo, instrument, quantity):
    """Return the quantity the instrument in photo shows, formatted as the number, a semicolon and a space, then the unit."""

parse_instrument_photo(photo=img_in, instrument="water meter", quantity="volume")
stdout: 60.2; gal
